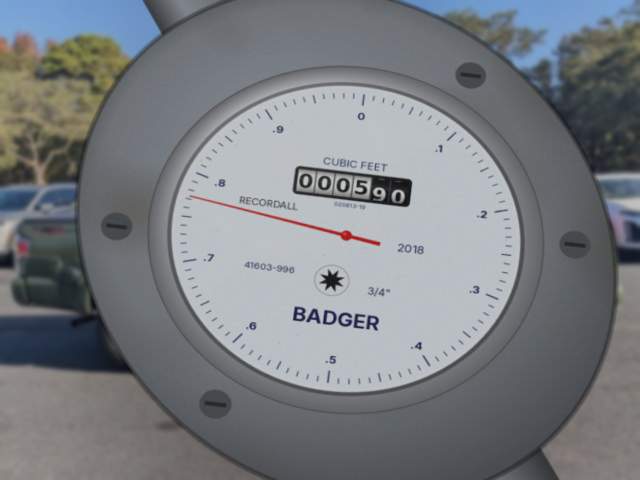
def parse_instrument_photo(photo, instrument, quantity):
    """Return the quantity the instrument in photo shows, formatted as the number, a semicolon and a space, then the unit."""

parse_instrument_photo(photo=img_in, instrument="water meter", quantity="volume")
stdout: 589.77; ft³
